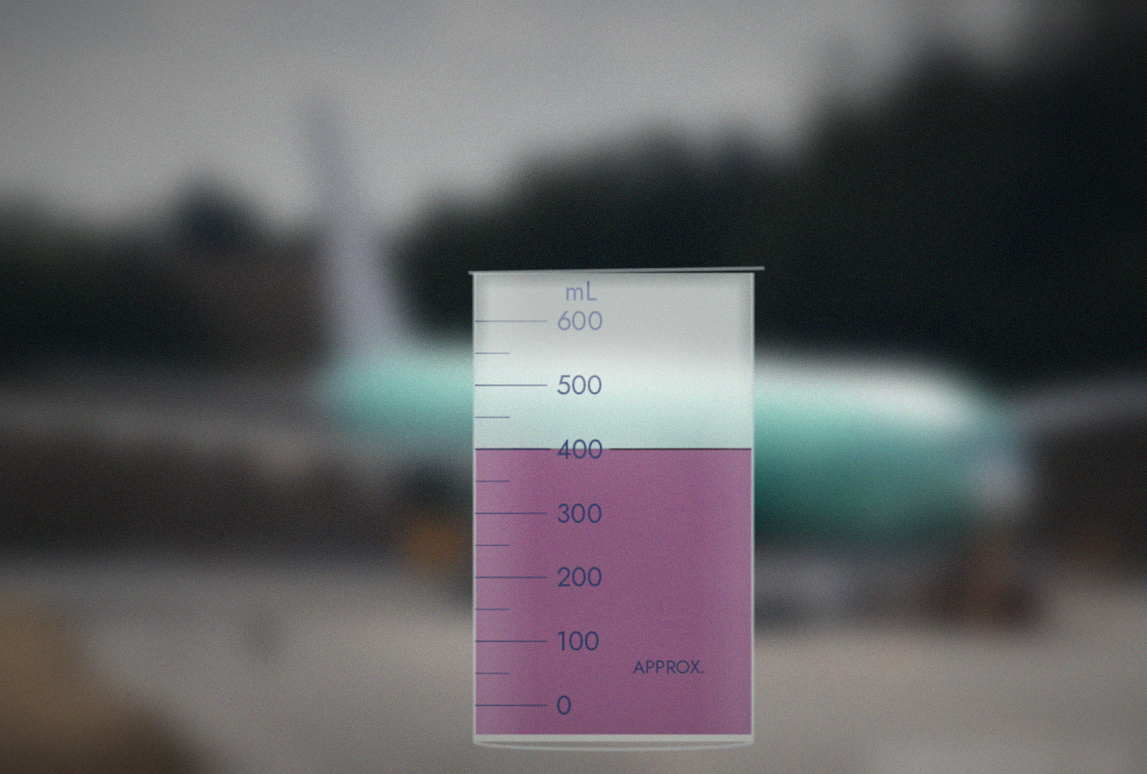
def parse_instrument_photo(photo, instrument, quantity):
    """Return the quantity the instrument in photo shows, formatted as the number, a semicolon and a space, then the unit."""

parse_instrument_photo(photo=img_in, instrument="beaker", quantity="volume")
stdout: 400; mL
